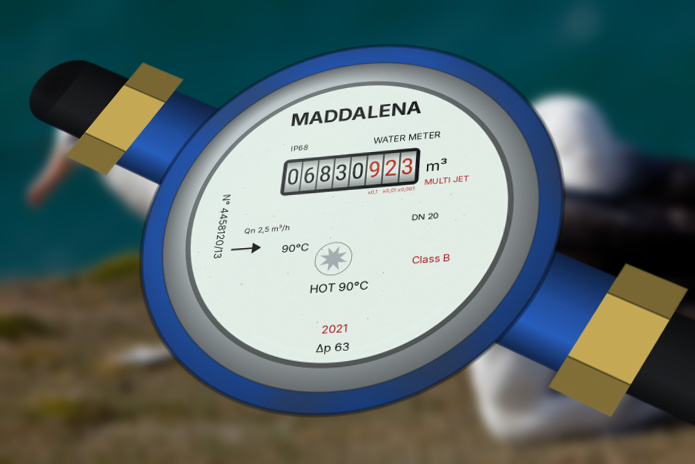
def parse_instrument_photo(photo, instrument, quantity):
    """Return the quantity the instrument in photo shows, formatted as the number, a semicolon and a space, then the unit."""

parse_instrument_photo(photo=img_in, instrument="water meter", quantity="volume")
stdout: 6830.923; m³
